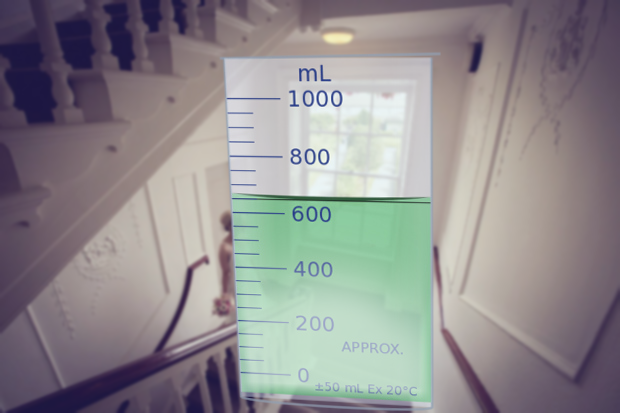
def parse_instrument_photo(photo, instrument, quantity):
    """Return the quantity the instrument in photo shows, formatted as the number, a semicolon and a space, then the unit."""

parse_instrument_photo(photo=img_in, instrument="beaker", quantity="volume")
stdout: 650; mL
